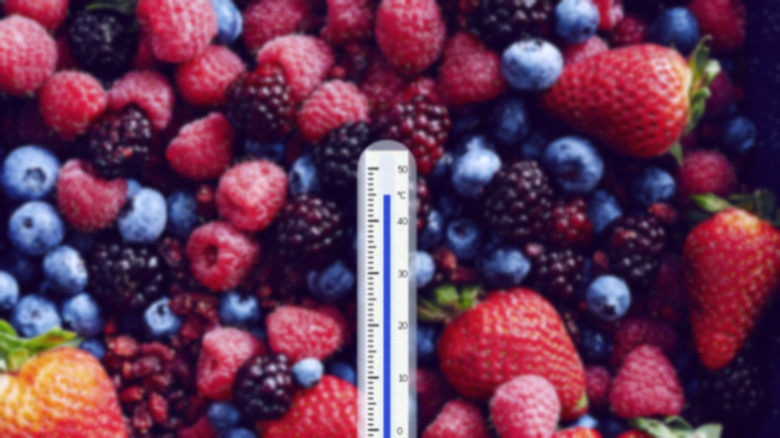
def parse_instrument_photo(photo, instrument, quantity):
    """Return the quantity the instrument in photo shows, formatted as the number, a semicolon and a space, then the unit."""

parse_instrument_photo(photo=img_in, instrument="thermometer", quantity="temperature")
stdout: 45; °C
